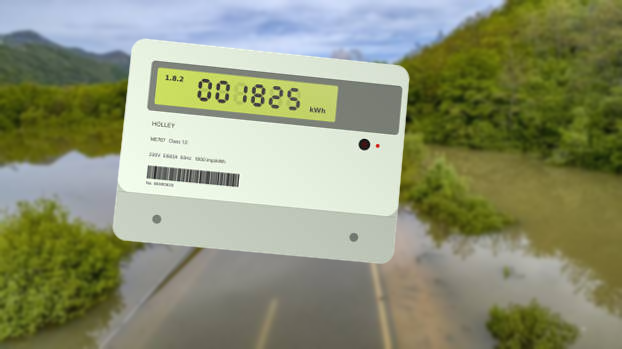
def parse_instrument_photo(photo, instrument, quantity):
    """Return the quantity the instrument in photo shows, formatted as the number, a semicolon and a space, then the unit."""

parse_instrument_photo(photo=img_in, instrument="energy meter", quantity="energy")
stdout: 1825; kWh
